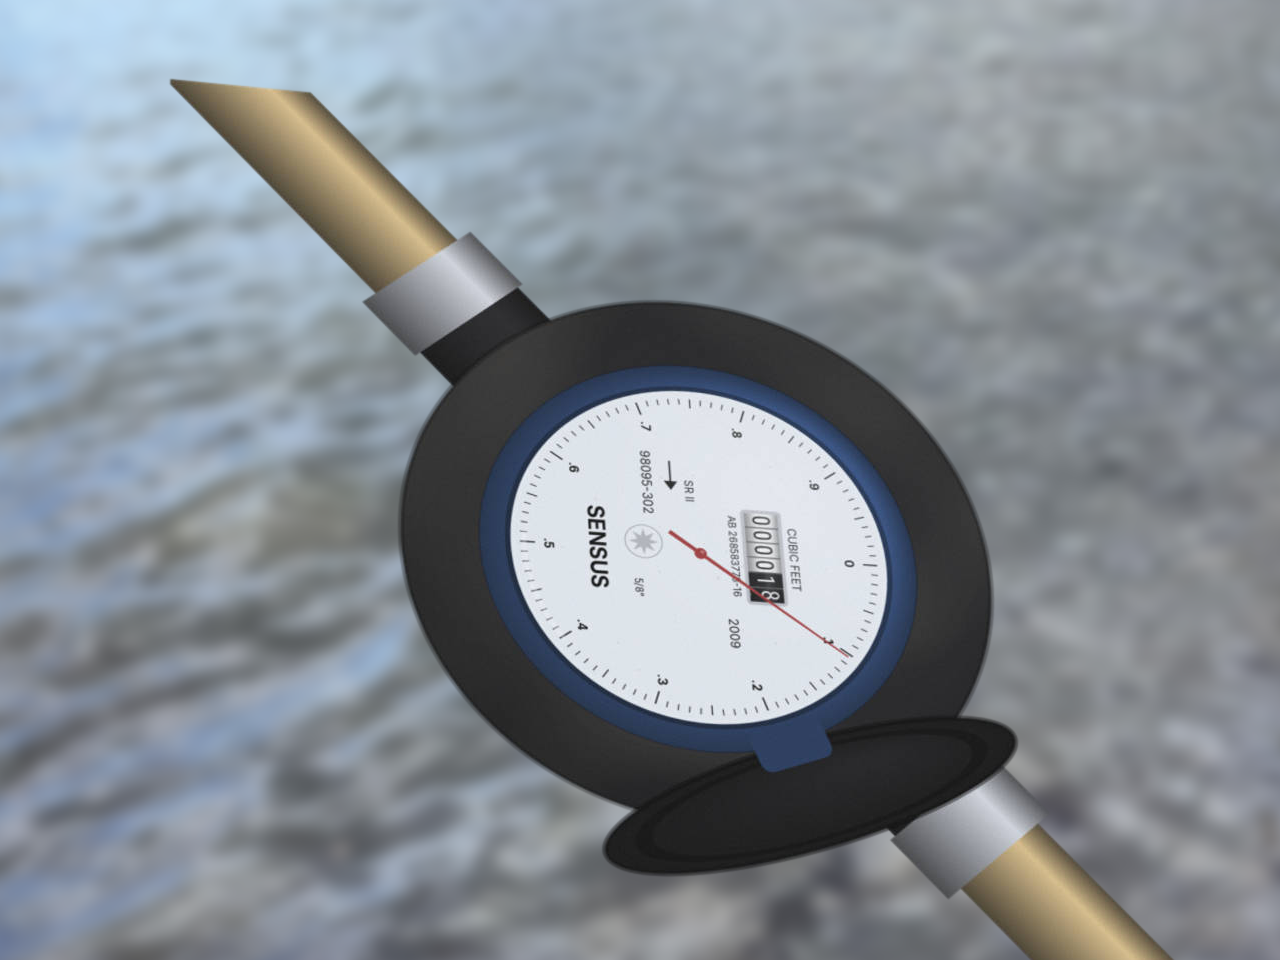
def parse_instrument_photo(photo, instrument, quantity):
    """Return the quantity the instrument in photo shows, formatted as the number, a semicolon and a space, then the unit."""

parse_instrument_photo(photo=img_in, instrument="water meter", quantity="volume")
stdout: 18.10; ft³
